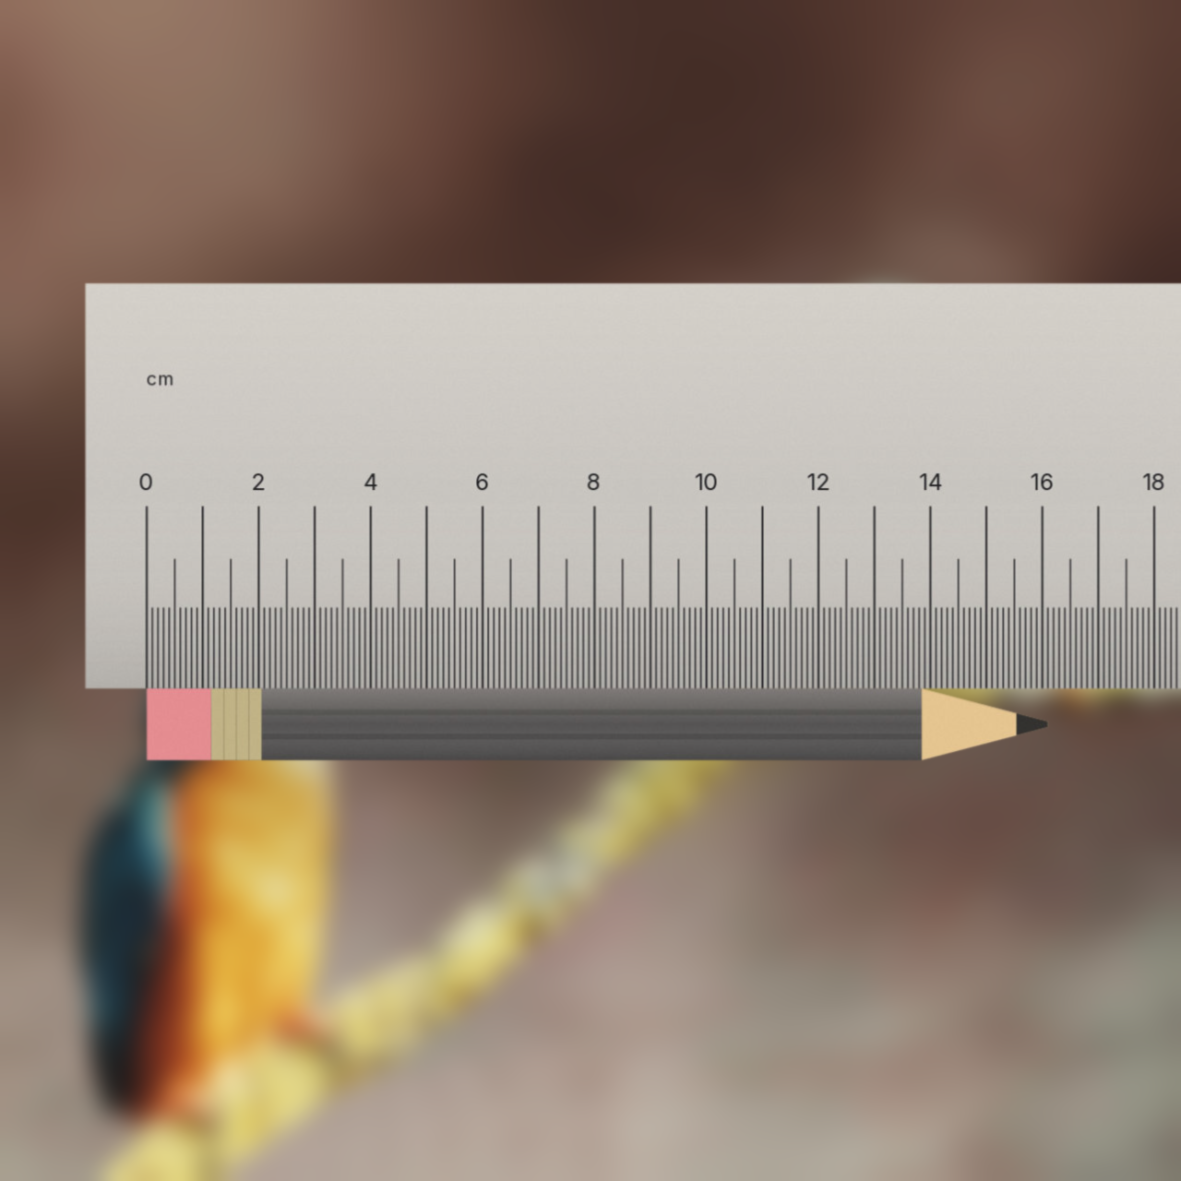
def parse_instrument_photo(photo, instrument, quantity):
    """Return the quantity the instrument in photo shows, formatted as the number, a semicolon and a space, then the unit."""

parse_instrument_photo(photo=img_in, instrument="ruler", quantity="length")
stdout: 16.1; cm
